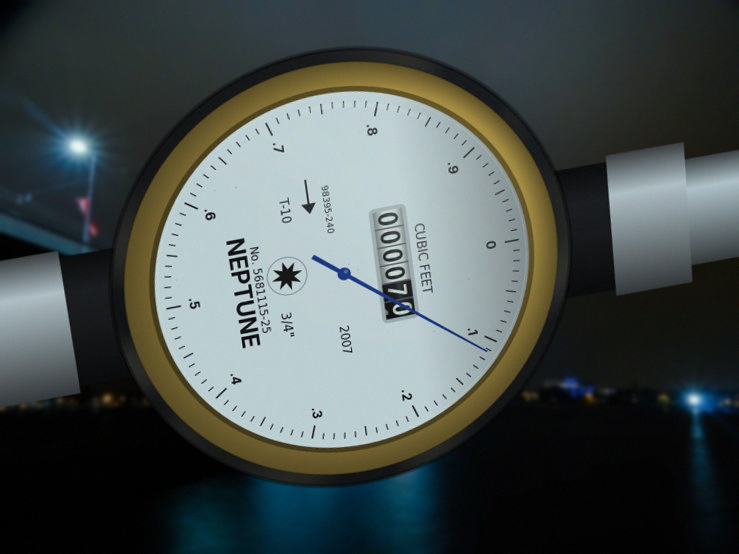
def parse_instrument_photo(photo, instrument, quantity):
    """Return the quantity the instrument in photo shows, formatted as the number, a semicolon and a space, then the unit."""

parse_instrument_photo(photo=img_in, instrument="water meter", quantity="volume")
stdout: 70.11; ft³
